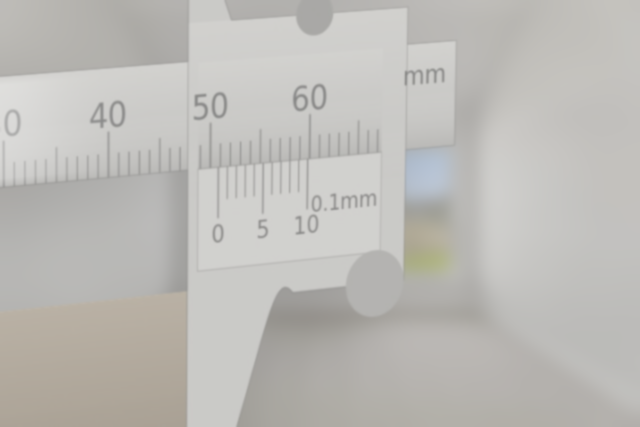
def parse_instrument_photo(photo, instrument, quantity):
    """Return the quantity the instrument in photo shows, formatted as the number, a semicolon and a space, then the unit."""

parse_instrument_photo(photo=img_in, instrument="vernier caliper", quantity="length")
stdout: 50.8; mm
